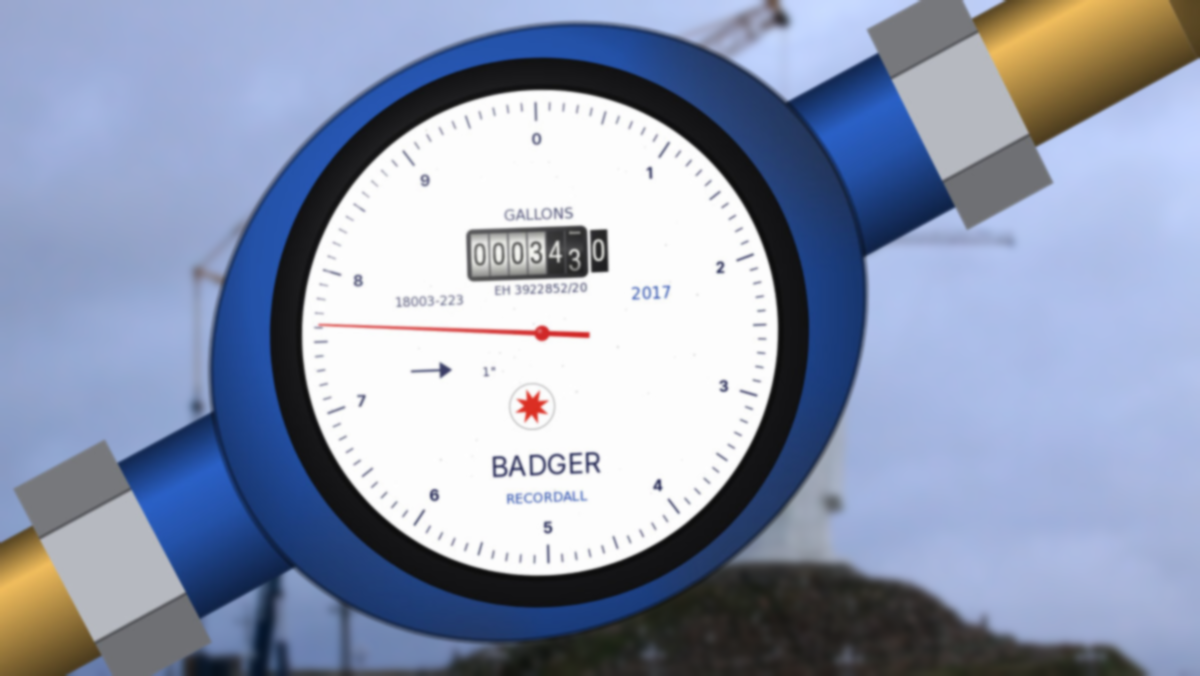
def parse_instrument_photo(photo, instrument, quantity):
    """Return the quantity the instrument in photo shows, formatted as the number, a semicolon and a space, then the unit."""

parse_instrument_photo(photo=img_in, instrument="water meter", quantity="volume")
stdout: 3427.6; gal
